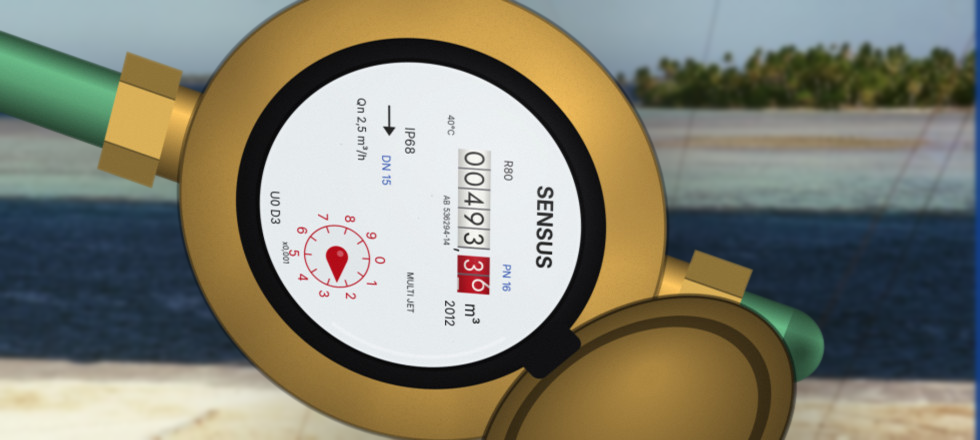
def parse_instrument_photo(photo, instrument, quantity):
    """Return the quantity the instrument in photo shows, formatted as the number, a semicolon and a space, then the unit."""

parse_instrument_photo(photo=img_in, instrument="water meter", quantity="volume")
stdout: 493.362; m³
